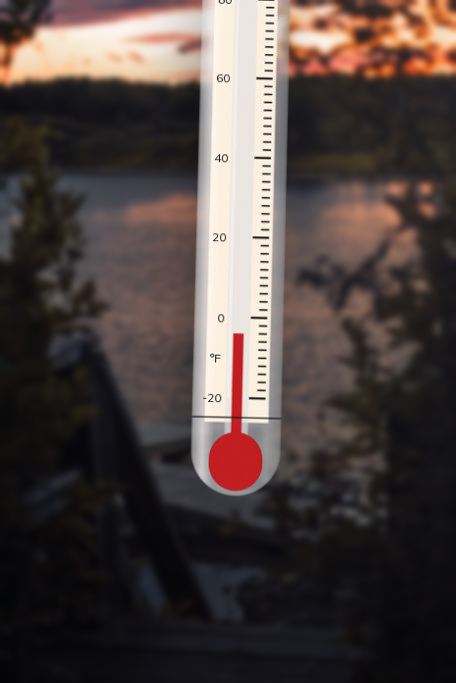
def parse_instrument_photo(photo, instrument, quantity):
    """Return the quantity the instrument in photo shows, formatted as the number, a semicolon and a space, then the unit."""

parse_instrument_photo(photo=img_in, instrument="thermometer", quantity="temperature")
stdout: -4; °F
